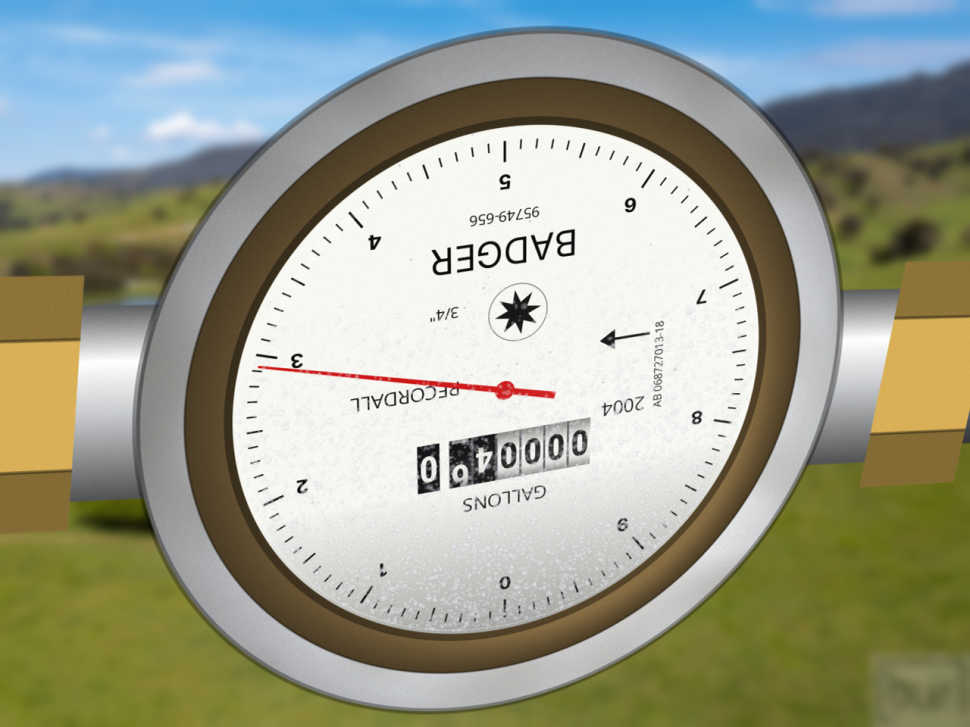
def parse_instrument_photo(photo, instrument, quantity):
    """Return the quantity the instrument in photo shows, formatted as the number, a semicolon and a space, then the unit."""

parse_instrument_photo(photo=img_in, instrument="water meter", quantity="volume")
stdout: 462.9; gal
